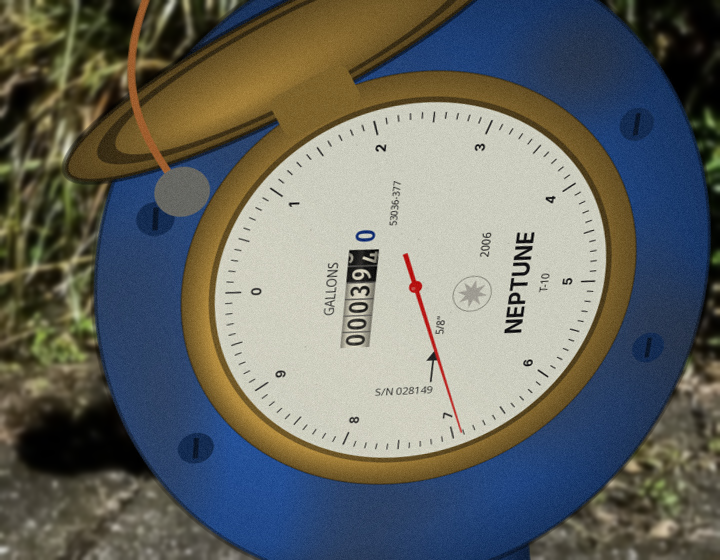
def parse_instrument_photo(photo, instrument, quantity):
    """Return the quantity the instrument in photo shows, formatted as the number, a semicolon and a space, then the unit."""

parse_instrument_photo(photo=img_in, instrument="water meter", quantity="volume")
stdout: 3936.9; gal
